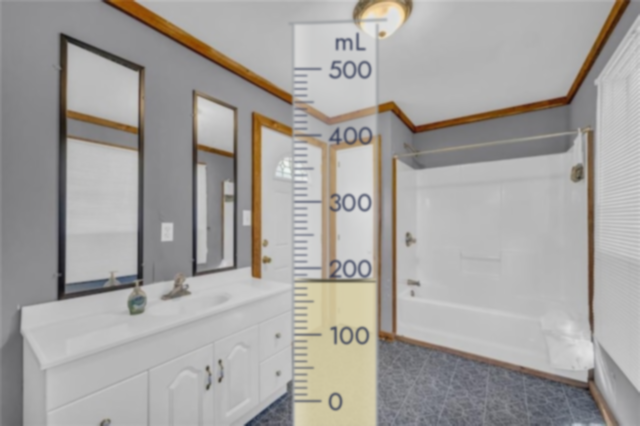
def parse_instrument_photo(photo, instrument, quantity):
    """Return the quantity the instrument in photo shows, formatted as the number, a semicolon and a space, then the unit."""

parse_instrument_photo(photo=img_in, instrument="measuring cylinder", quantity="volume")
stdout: 180; mL
